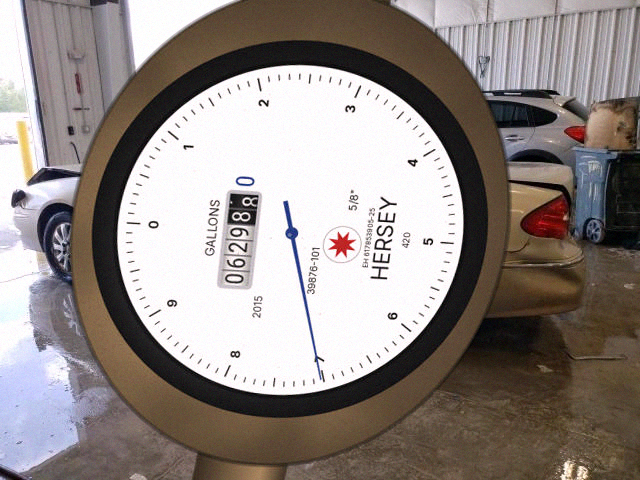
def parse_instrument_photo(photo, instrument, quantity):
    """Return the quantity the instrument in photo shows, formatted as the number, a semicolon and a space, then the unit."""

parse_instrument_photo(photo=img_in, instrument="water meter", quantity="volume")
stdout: 629877.0; gal
